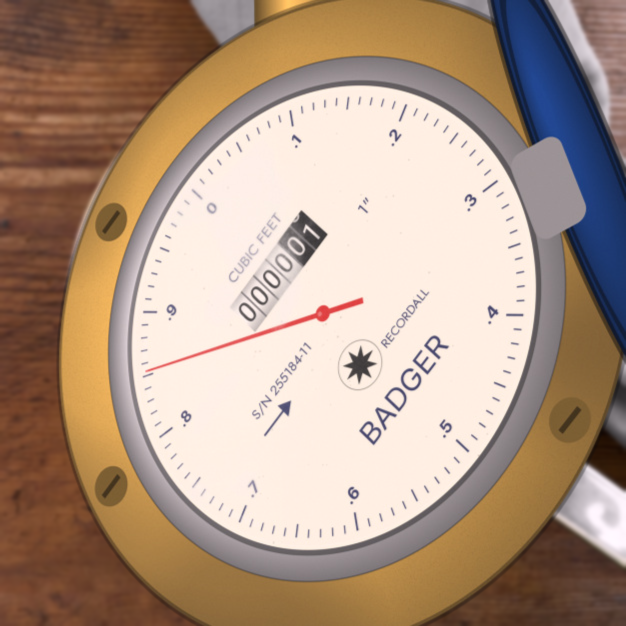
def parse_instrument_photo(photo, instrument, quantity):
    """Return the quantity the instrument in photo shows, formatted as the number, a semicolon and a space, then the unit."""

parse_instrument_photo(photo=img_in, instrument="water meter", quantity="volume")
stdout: 0.85; ft³
